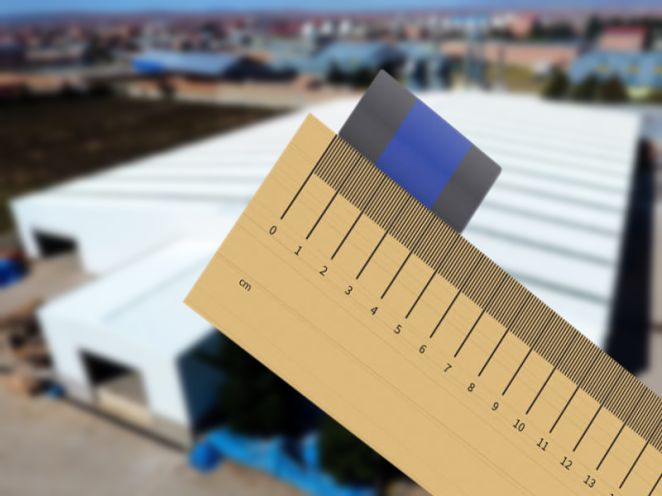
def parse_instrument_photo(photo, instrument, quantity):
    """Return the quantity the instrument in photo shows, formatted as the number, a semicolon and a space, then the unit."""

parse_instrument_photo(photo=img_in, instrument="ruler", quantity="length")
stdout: 5; cm
